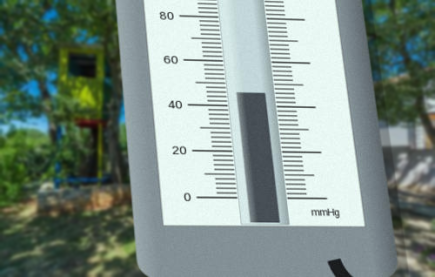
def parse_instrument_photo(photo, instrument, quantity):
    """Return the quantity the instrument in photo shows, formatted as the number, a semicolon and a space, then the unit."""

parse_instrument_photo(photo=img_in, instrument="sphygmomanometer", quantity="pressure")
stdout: 46; mmHg
